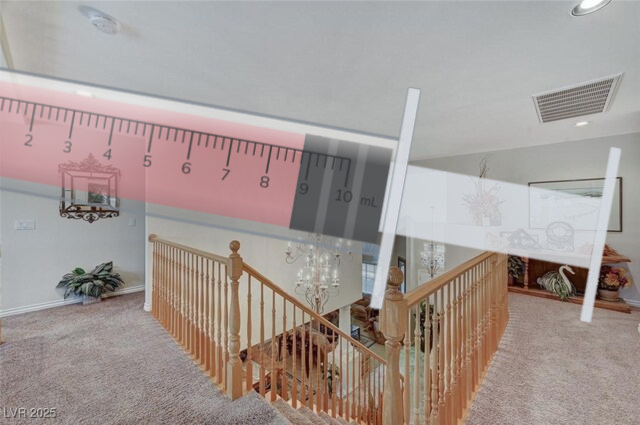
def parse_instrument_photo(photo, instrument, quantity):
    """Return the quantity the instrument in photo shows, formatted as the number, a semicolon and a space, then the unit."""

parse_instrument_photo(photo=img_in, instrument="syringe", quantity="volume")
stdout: 8.8; mL
